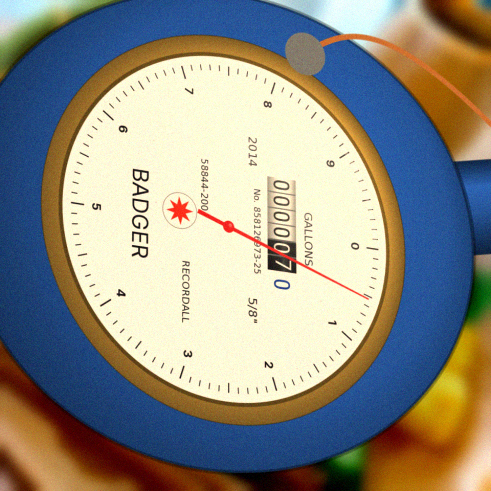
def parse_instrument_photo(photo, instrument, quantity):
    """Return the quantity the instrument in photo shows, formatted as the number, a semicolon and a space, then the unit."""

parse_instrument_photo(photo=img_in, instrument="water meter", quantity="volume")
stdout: 70.5; gal
